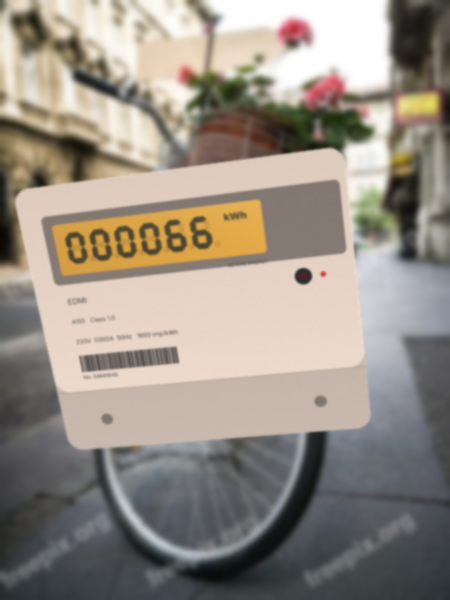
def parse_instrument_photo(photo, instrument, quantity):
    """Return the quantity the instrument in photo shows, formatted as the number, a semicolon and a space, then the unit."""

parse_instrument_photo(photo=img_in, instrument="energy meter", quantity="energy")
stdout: 66; kWh
